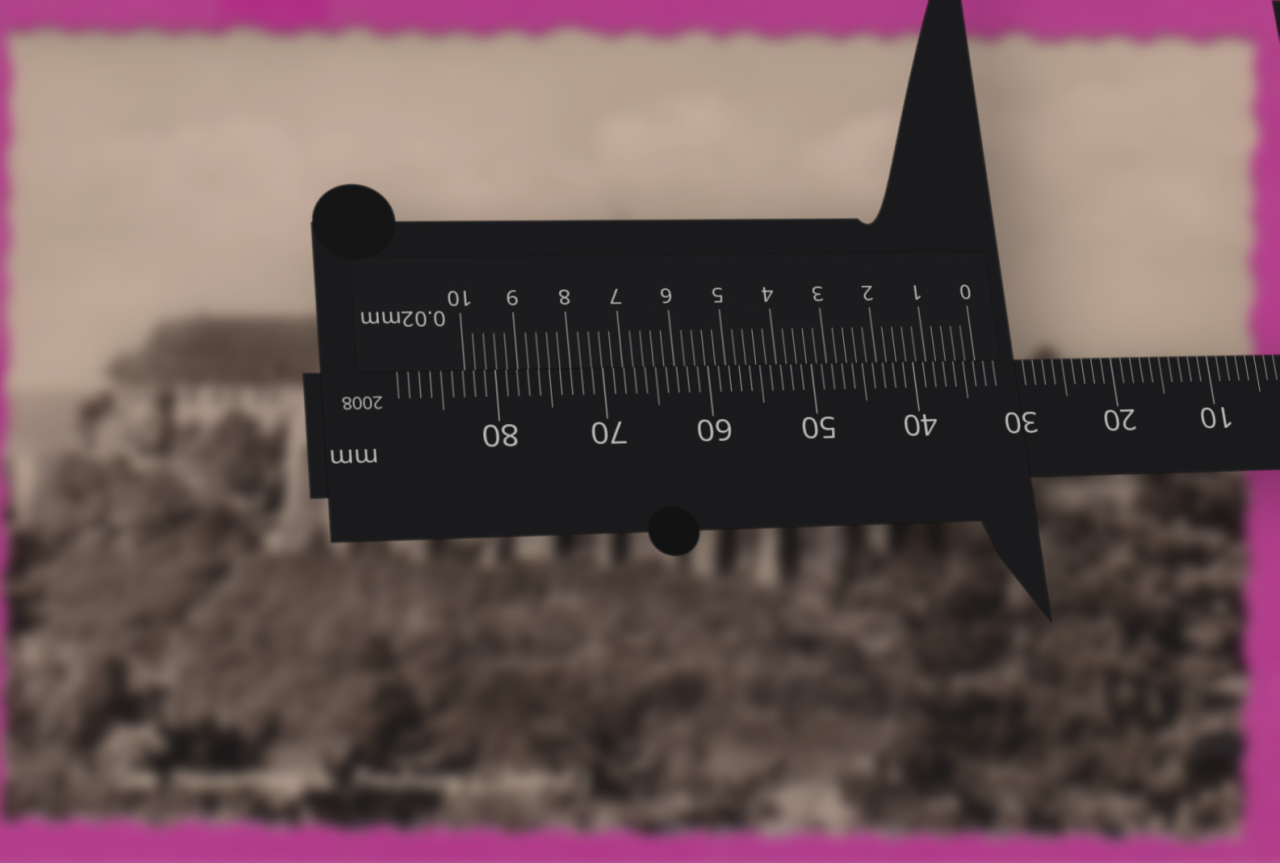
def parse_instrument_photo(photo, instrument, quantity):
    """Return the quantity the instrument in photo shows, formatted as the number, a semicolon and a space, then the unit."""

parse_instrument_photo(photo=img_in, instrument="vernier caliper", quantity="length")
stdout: 33.8; mm
